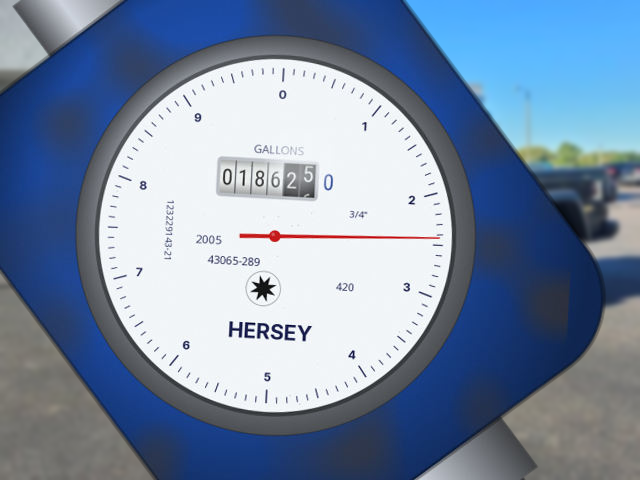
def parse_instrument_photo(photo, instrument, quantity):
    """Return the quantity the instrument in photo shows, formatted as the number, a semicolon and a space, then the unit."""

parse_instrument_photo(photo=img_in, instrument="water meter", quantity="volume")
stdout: 186252.4; gal
